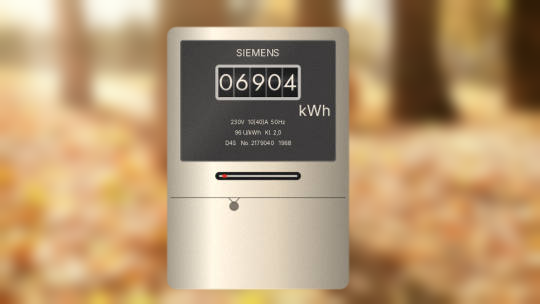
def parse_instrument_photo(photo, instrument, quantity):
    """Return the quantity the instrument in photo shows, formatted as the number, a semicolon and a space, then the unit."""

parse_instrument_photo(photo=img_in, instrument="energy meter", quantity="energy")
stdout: 6904; kWh
